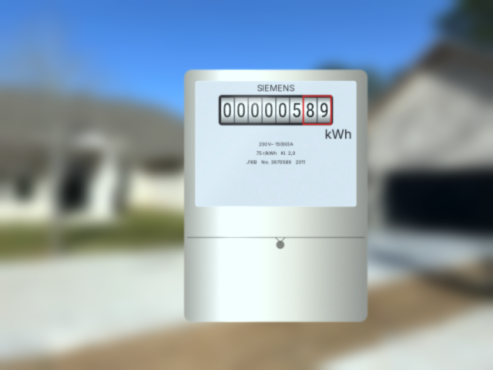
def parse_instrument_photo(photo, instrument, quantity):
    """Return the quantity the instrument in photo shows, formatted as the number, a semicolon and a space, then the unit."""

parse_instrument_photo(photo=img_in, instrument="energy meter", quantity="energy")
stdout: 5.89; kWh
